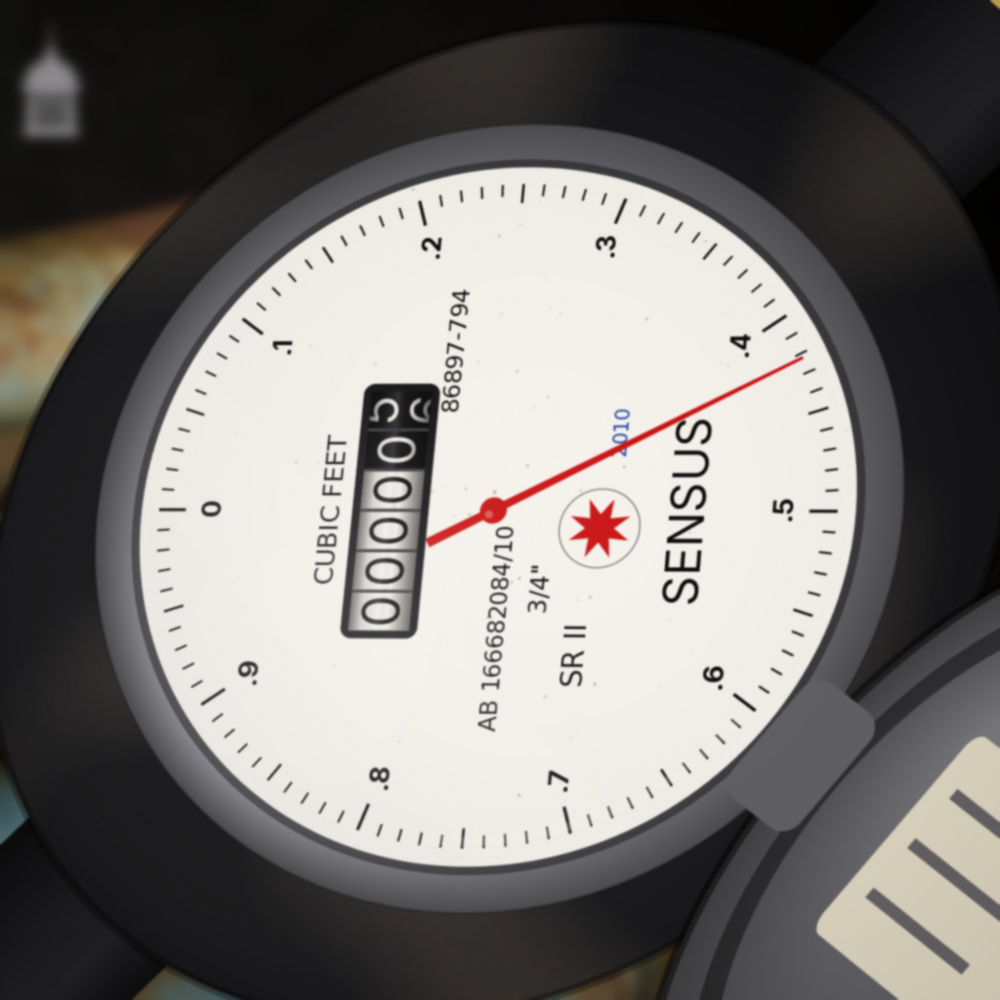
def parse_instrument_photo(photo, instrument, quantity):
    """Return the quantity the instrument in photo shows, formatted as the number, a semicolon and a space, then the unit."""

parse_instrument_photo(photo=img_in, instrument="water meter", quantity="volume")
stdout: 5.42; ft³
